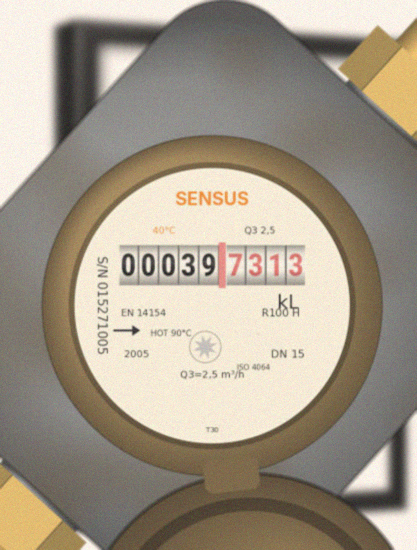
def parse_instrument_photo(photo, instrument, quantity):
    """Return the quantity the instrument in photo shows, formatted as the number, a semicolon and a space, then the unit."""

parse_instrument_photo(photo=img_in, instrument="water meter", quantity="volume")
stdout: 39.7313; kL
